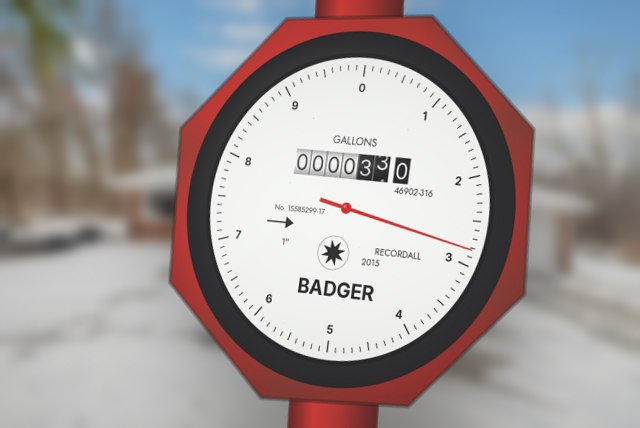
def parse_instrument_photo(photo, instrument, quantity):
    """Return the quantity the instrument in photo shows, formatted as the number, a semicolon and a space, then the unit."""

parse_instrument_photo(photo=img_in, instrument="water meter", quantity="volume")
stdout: 332.8; gal
